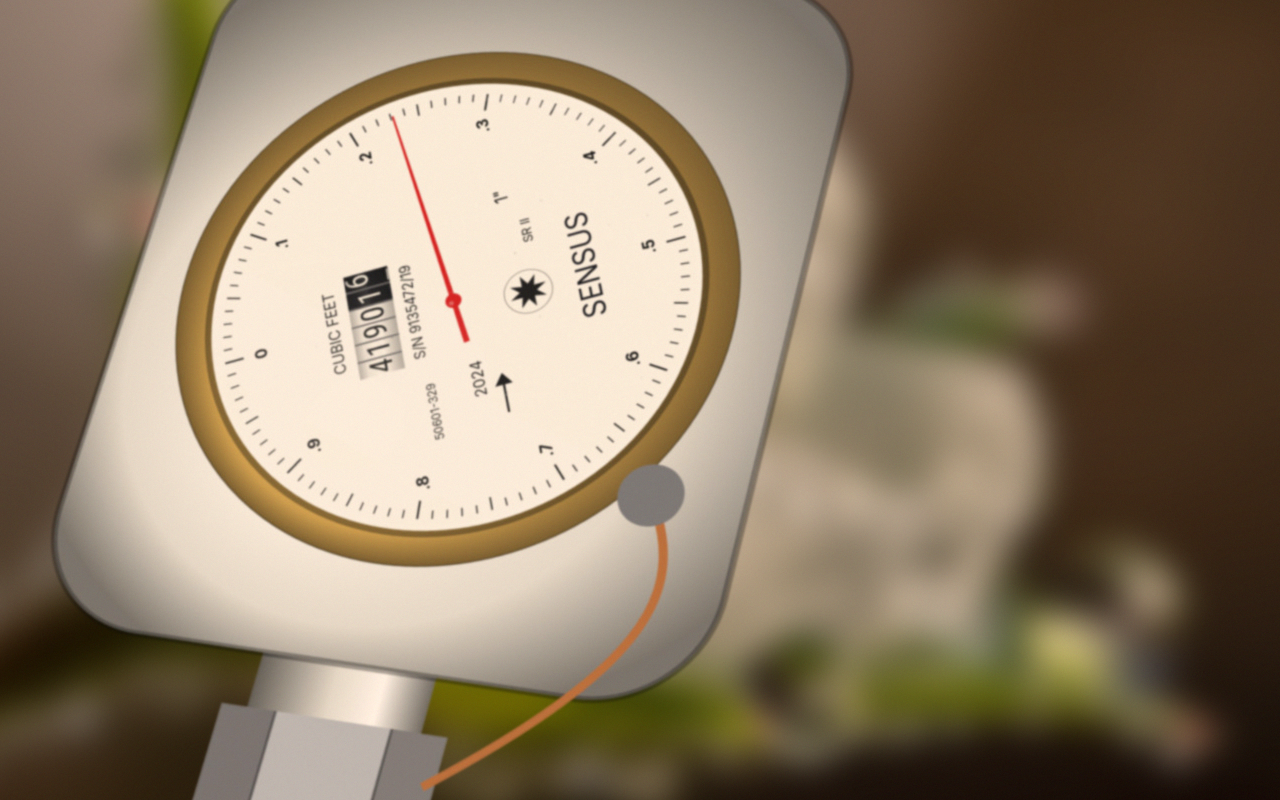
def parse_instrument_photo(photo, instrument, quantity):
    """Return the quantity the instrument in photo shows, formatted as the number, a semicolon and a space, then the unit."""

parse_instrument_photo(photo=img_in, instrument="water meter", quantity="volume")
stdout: 419016.23; ft³
